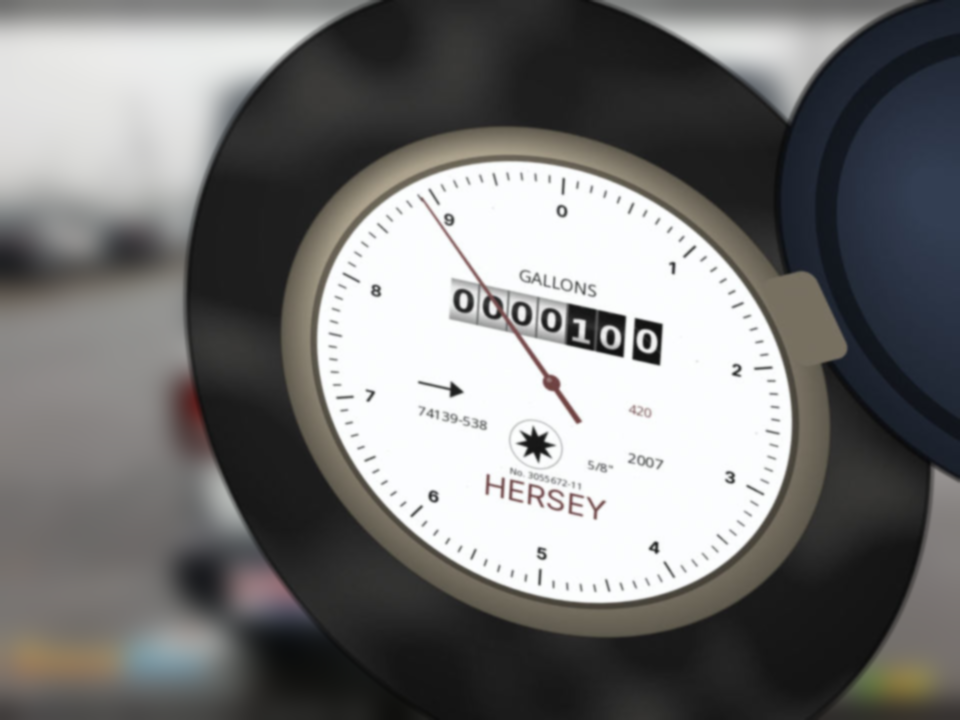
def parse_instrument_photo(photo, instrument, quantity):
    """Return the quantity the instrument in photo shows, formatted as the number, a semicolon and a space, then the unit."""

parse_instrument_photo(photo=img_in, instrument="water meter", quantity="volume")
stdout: 98.9; gal
